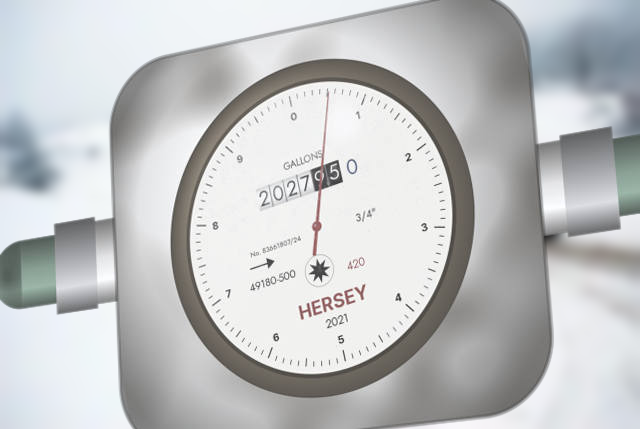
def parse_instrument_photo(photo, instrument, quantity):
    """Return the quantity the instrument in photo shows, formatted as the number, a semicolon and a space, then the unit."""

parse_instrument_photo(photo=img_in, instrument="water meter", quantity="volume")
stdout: 2027950.5; gal
